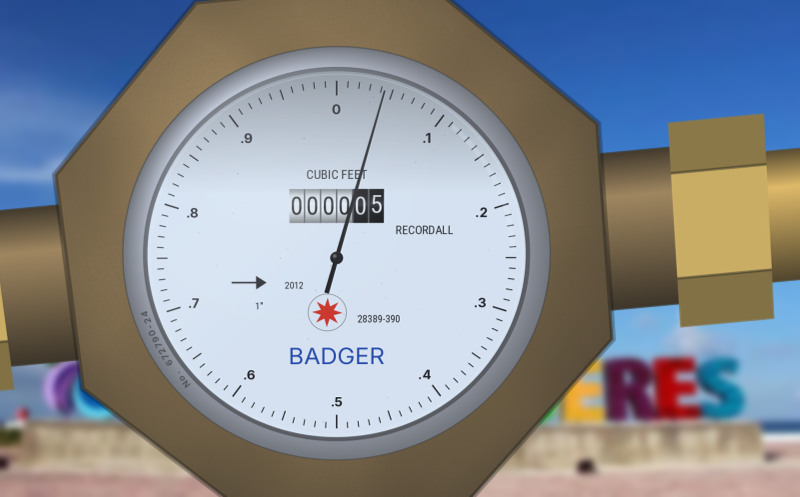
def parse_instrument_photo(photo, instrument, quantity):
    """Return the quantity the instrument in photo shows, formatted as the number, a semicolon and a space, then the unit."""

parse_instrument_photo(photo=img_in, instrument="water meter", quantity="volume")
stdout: 5.04; ft³
